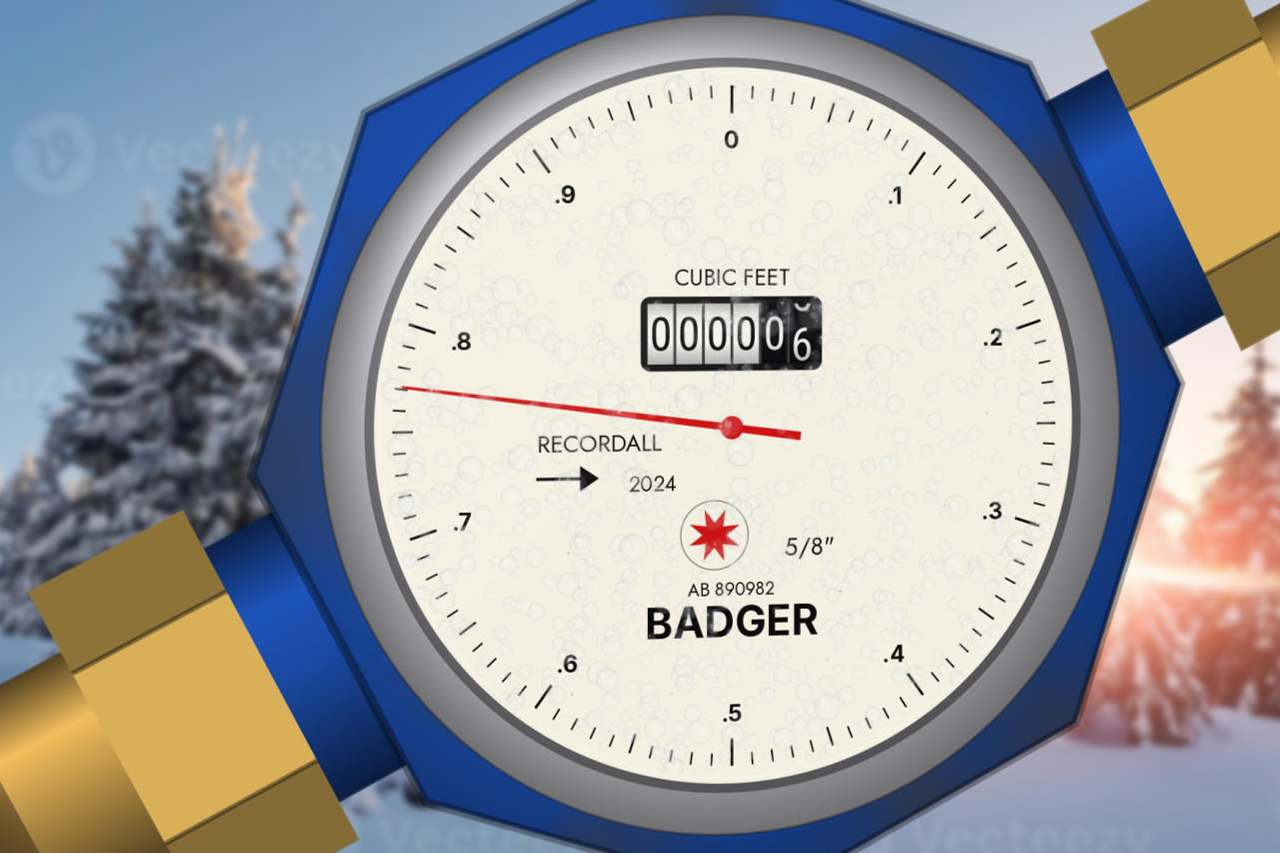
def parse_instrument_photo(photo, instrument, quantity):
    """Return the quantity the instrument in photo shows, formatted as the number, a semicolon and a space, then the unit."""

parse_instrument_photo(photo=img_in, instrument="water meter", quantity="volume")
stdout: 5.77; ft³
